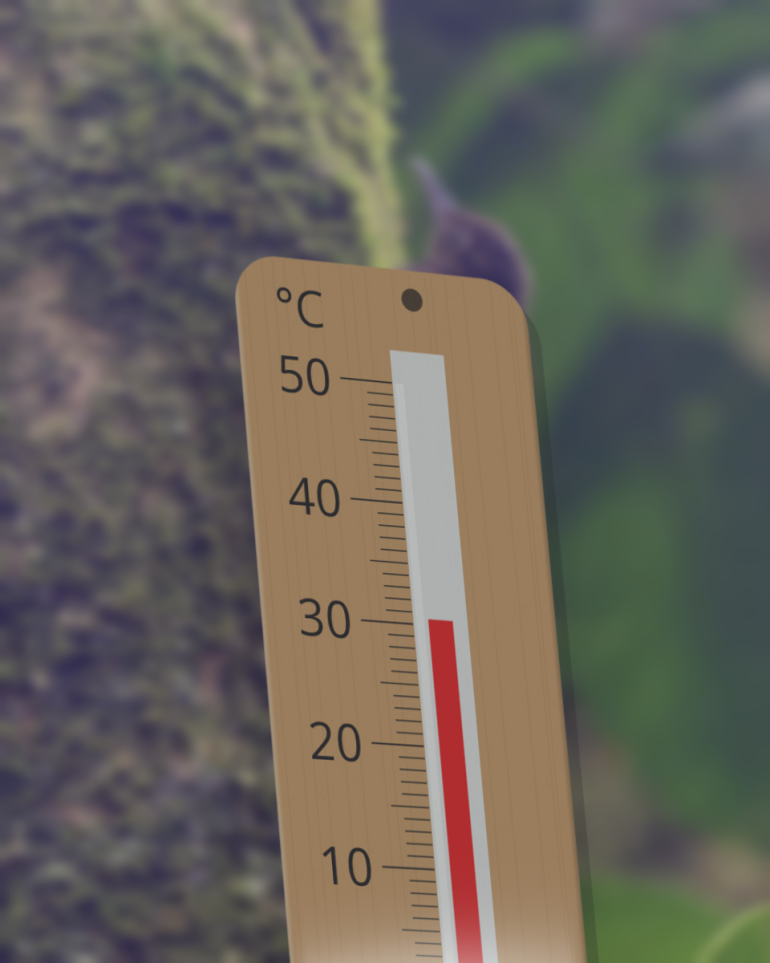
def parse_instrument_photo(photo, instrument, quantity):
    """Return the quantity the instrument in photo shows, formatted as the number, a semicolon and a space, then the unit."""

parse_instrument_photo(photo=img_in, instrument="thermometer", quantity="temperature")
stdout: 30.5; °C
